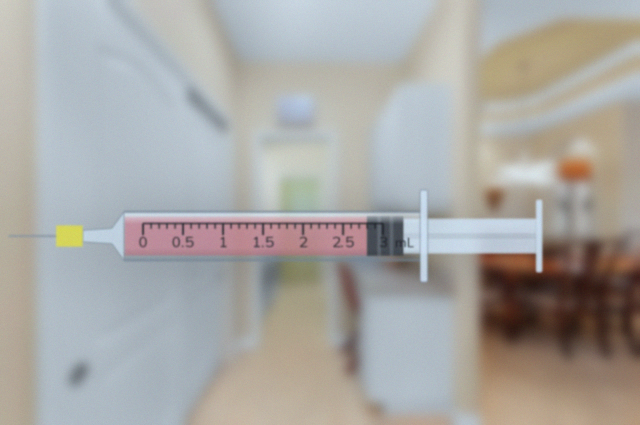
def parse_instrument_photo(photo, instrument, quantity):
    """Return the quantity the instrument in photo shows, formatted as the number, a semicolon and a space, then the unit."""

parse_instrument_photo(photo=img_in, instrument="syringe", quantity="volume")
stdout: 2.8; mL
